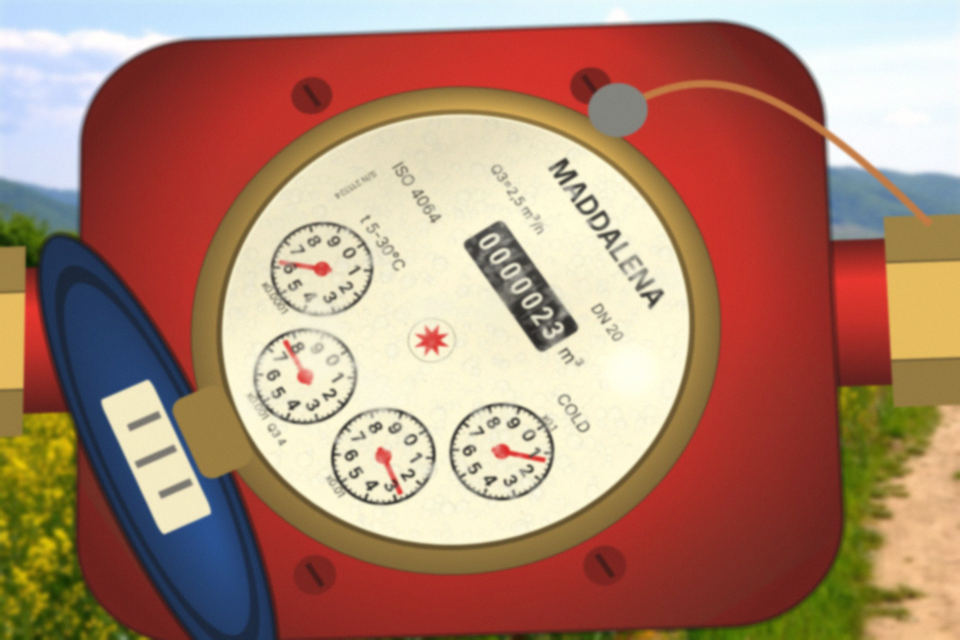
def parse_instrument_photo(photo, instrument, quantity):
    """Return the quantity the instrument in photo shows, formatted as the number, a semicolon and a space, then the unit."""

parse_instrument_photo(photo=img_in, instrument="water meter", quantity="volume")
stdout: 23.1276; m³
